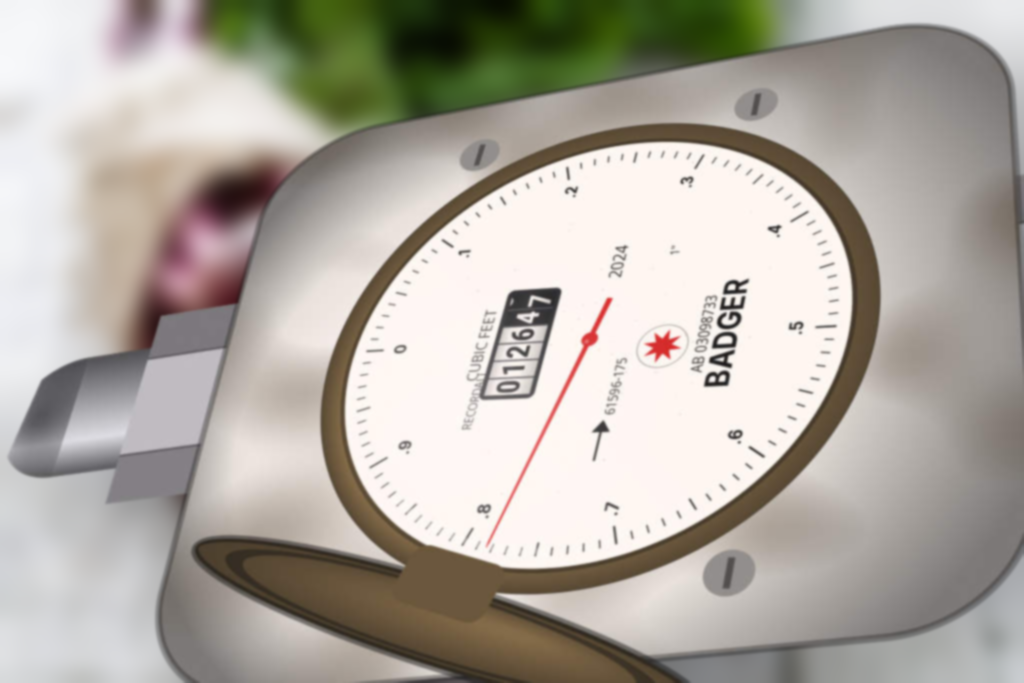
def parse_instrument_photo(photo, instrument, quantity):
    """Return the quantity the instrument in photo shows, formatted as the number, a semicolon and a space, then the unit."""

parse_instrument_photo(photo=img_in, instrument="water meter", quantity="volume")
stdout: 12646.78; ft³
